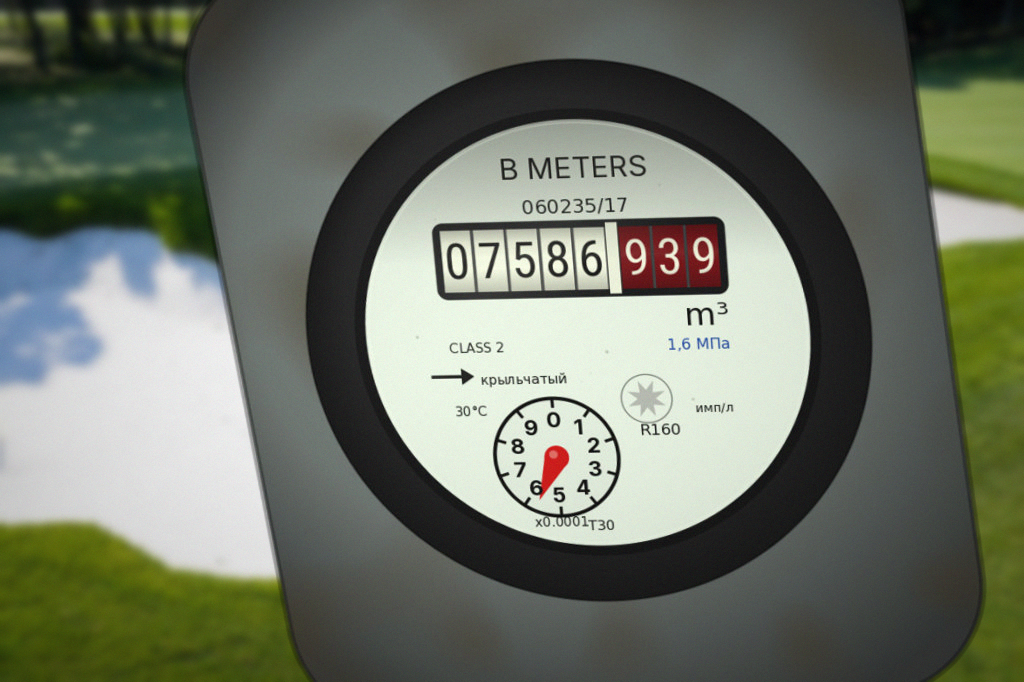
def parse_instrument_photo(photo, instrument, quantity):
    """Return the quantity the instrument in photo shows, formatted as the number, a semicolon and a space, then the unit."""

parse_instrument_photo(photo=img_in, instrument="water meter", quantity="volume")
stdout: 7586.9395; m³
